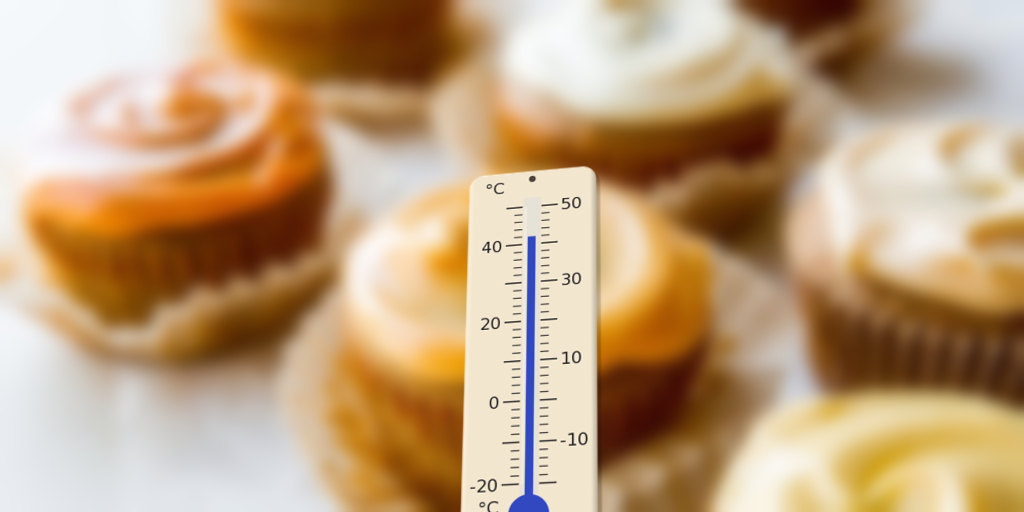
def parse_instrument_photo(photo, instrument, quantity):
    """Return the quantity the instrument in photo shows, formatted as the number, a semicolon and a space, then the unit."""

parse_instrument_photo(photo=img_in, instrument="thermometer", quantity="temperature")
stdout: 42; °C
